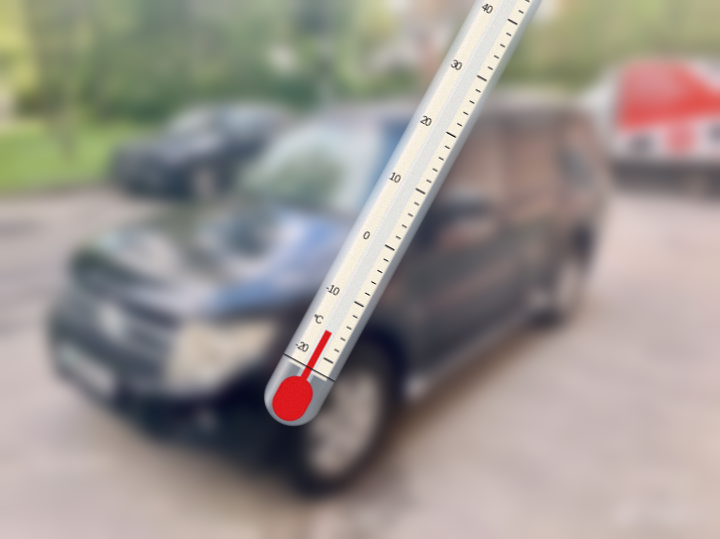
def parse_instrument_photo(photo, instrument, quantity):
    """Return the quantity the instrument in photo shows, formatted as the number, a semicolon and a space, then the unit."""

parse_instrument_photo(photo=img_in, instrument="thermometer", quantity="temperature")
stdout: -16; °C
